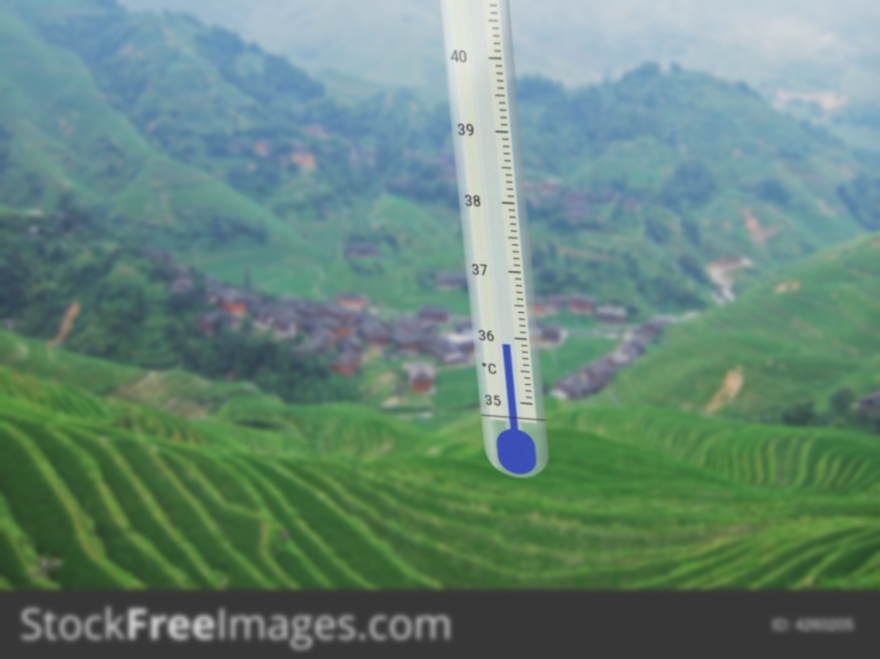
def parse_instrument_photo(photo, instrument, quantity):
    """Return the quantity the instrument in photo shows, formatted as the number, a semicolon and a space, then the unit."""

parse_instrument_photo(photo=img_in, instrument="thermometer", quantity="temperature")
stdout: 35.9; °C
